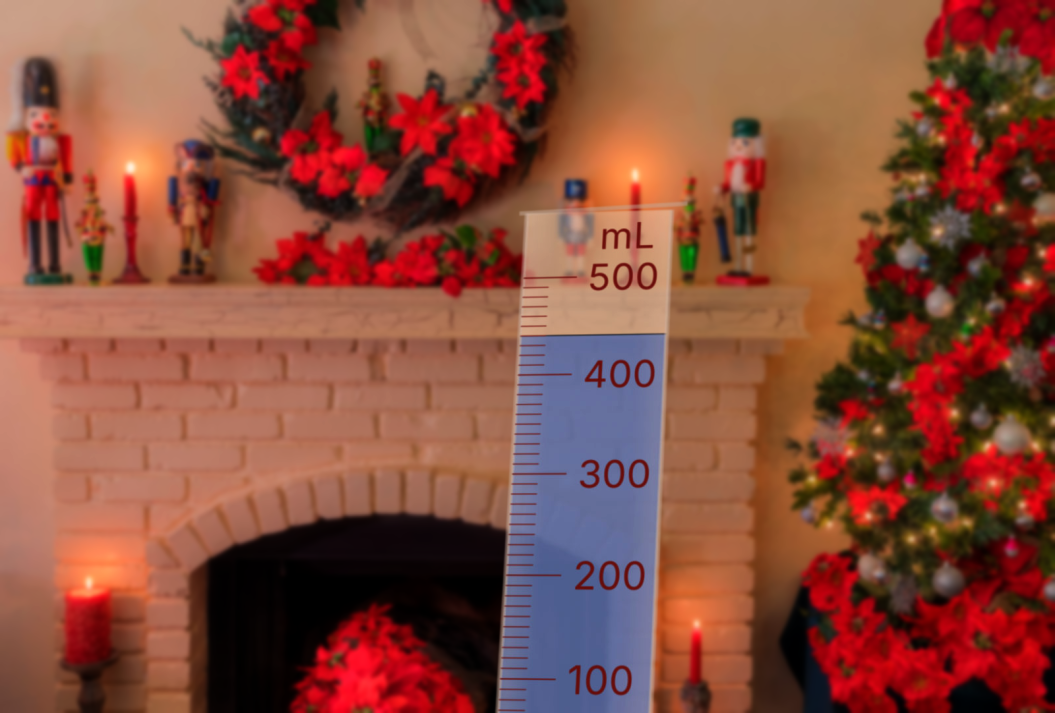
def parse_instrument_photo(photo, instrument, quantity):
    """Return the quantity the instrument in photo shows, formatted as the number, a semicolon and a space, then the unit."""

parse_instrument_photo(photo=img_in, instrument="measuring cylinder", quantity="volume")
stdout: 440; mL
